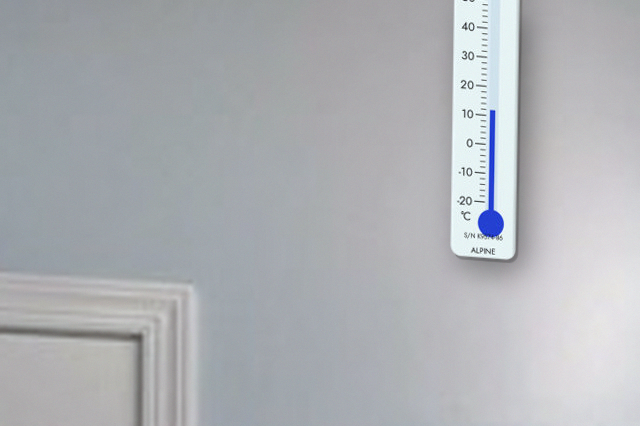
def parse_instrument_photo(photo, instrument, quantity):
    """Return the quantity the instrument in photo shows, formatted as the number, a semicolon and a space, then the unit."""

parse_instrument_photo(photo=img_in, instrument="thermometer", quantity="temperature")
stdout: 12; °C
